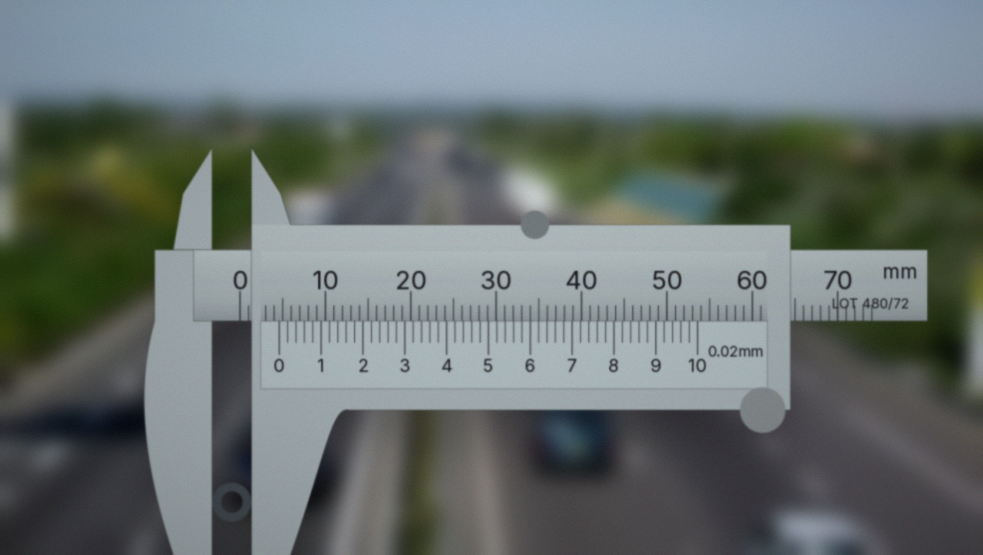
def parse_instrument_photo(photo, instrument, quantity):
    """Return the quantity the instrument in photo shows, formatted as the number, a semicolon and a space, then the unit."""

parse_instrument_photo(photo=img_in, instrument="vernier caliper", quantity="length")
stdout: 4.6; mm
